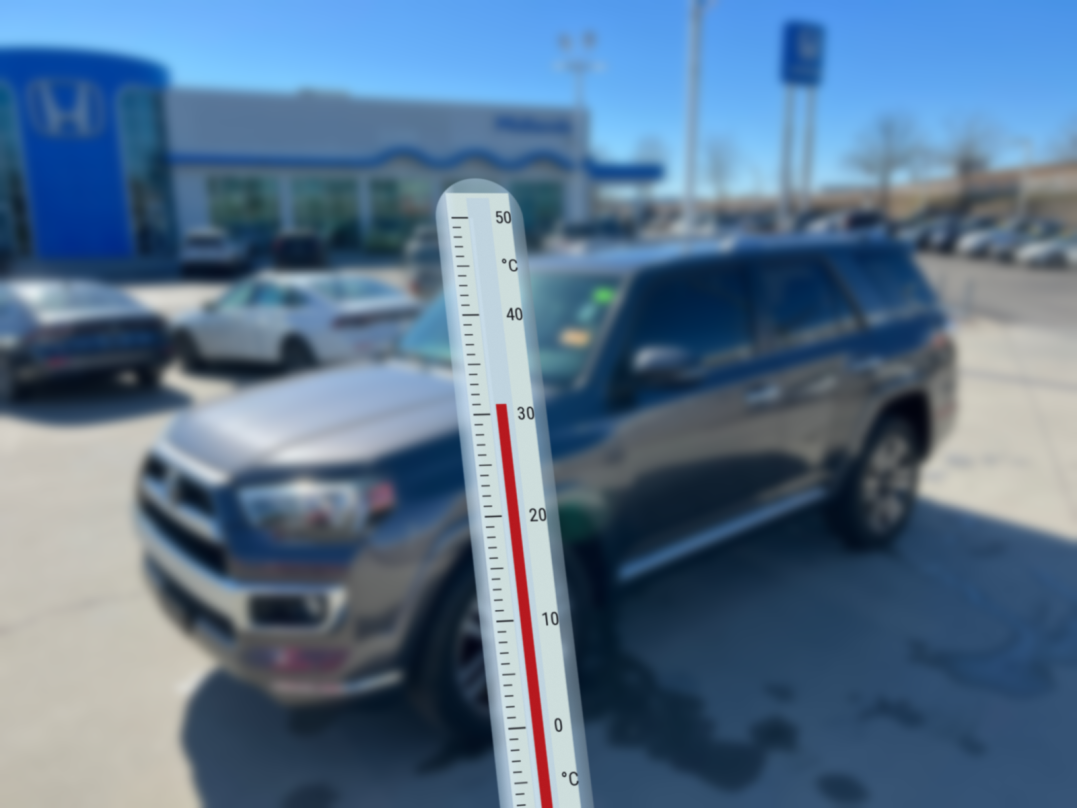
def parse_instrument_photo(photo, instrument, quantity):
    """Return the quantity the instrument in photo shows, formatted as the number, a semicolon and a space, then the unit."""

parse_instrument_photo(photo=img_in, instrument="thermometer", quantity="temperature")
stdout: 31; °C
